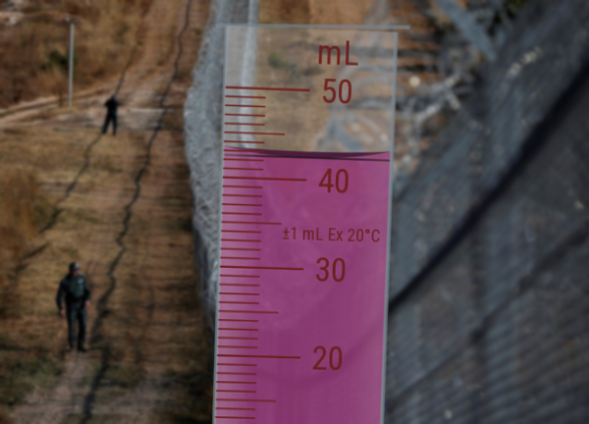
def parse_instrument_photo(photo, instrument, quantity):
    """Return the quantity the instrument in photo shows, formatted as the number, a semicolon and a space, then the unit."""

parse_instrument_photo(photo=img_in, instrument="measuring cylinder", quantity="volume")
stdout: 42.5; mL
